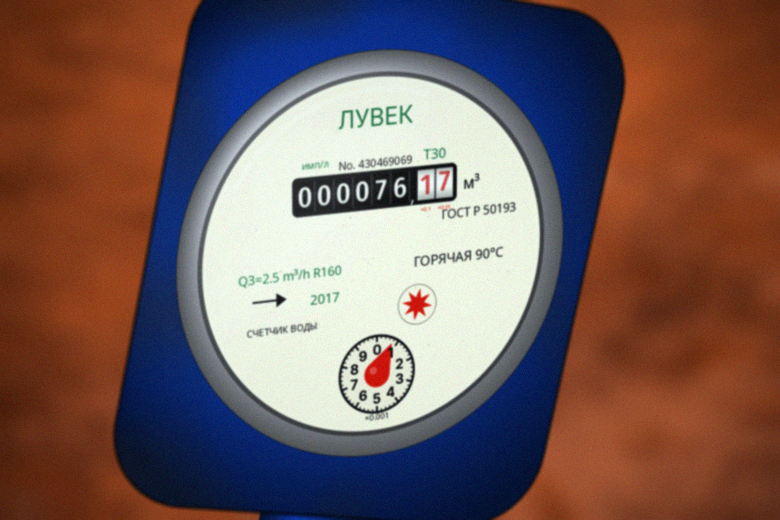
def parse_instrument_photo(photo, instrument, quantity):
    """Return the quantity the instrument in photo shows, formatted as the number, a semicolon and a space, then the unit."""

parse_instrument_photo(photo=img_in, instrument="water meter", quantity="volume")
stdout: 76.170; m³
